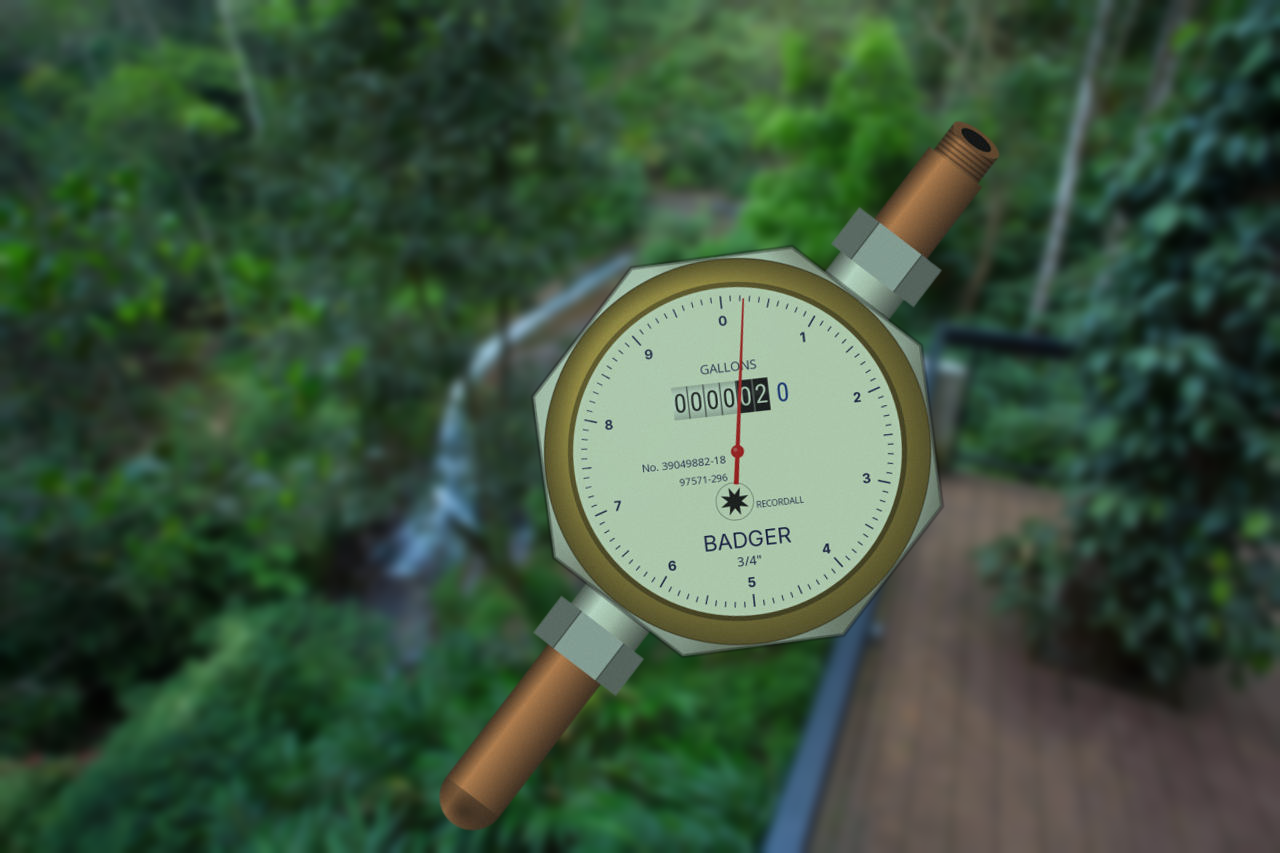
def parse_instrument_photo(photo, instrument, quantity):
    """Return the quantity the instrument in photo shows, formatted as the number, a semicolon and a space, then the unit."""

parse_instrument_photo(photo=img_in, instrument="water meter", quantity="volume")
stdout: 20.2; gal
